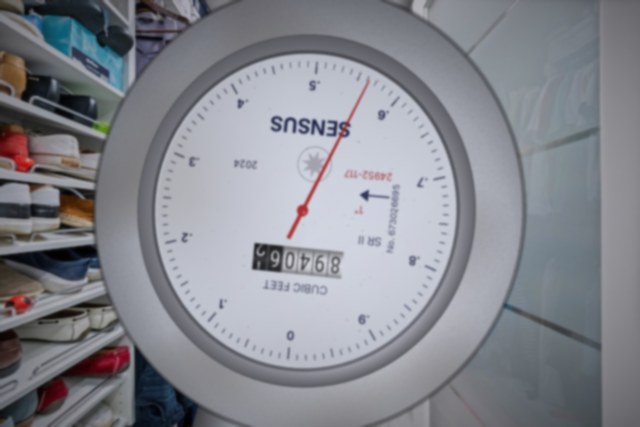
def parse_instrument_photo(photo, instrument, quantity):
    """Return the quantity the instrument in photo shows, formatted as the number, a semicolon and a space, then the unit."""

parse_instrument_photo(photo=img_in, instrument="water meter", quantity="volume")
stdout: 894061.56; ft³
